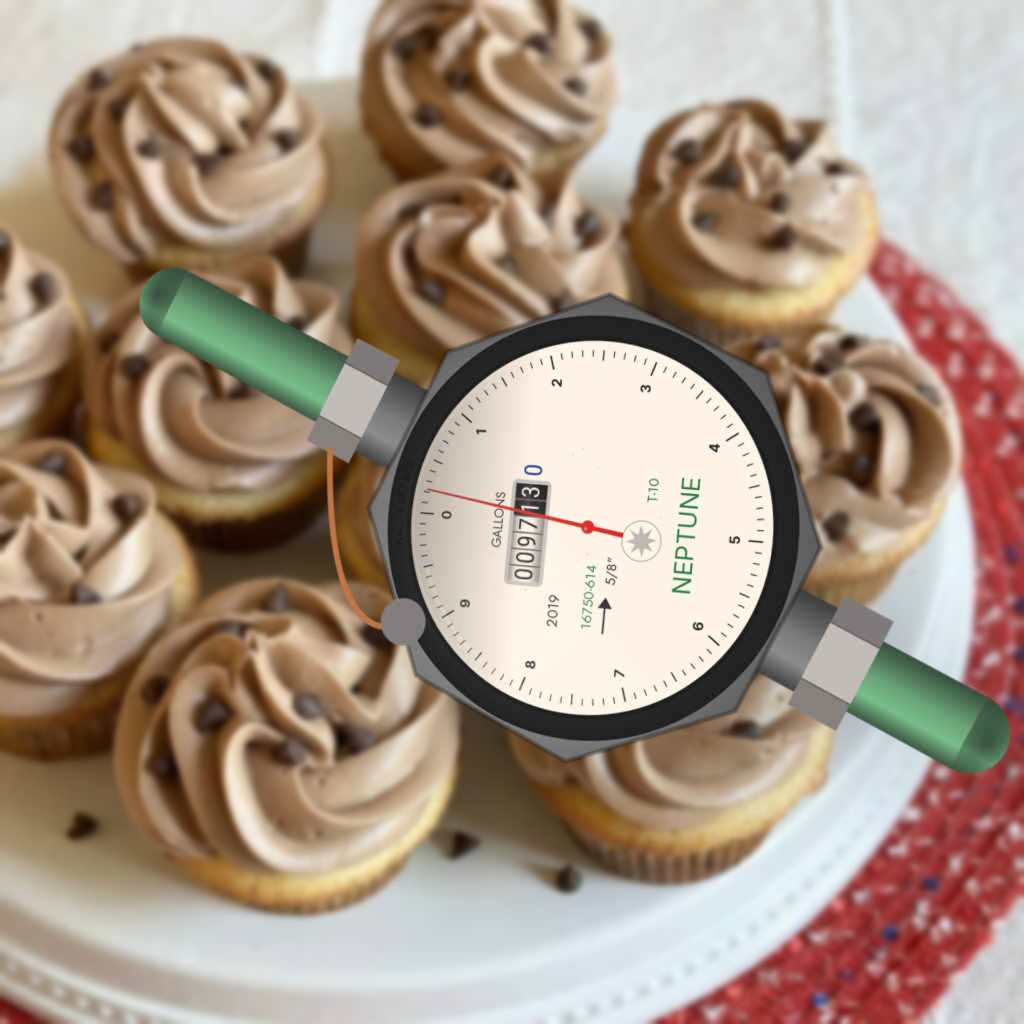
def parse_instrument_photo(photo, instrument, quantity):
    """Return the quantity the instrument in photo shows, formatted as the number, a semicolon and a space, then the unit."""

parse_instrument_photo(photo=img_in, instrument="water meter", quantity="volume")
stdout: 97130.2; gal
